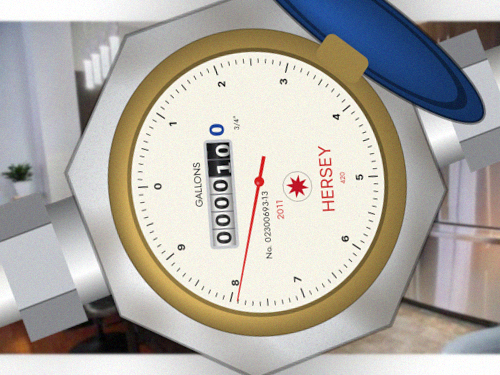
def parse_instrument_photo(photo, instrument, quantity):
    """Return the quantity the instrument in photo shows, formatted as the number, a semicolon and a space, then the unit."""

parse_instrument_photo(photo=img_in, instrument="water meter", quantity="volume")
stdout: 97.9; gal
